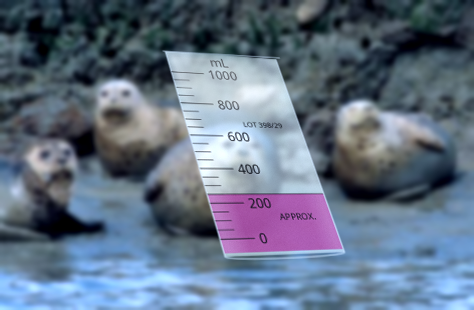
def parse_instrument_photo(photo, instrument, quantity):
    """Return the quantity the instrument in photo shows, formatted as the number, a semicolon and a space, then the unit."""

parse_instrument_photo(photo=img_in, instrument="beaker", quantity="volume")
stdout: 250; mL
